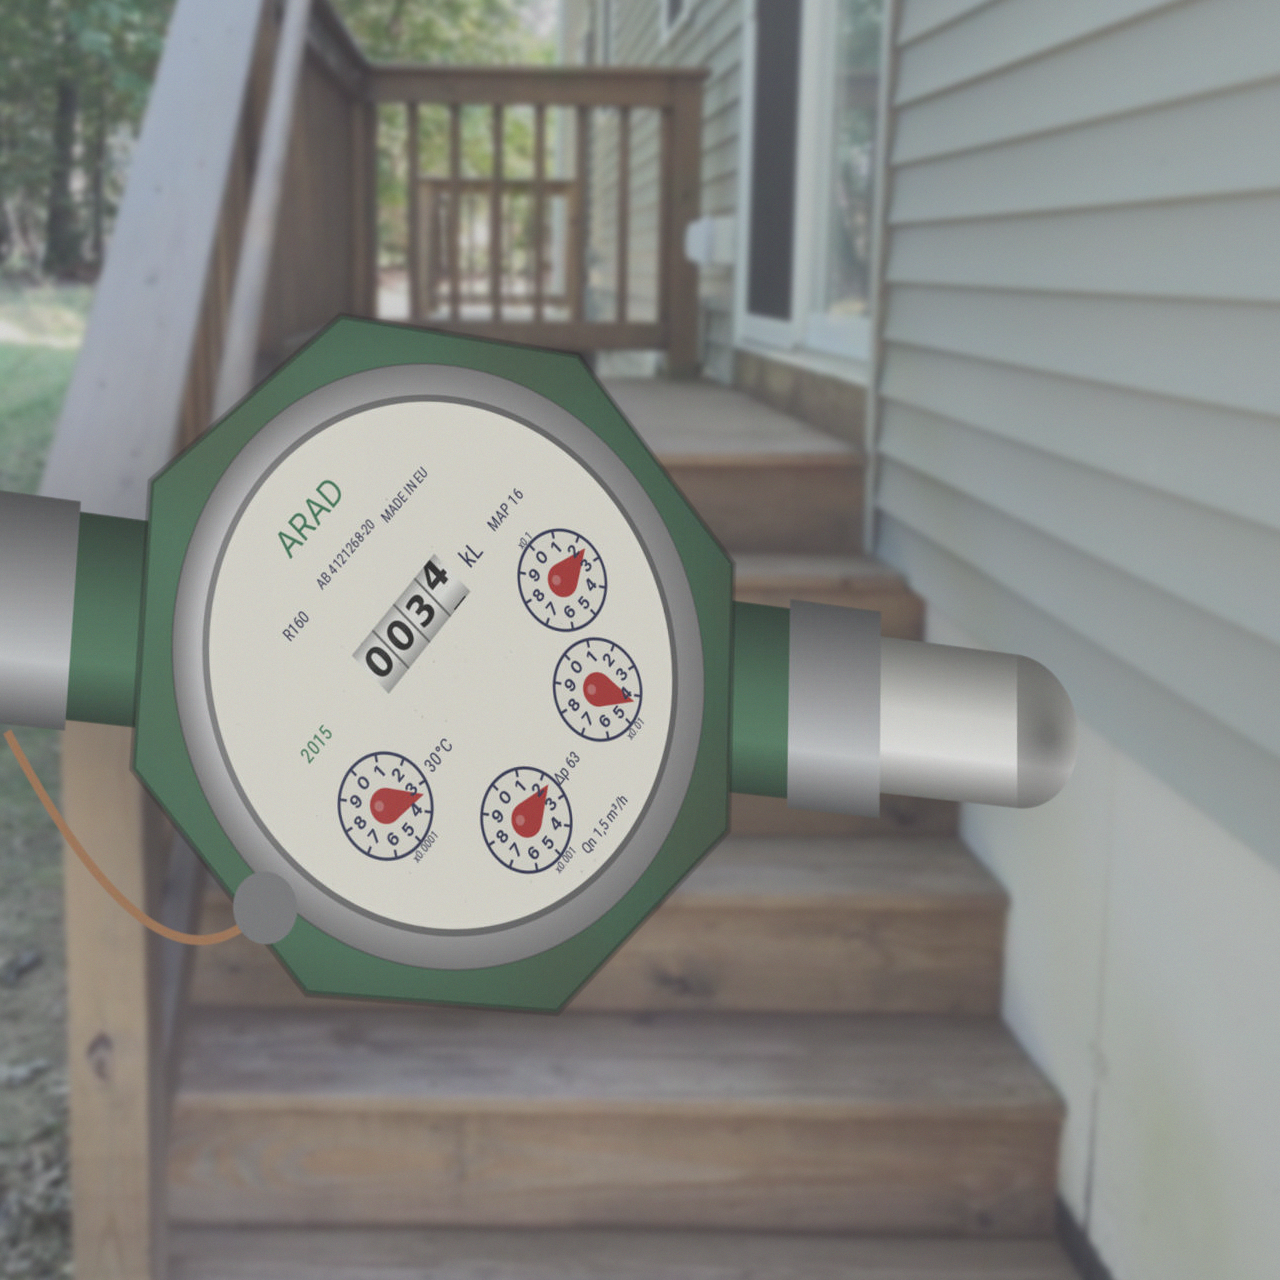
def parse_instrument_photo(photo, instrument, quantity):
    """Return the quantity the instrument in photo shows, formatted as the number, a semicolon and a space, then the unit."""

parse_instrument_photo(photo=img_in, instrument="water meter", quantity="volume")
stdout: 34.2423; kL
